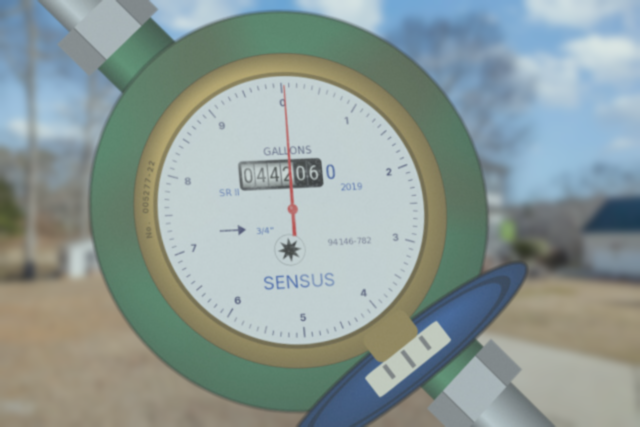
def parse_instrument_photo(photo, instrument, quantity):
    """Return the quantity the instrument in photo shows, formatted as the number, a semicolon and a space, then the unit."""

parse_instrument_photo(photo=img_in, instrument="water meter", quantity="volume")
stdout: 442060.0; gal
